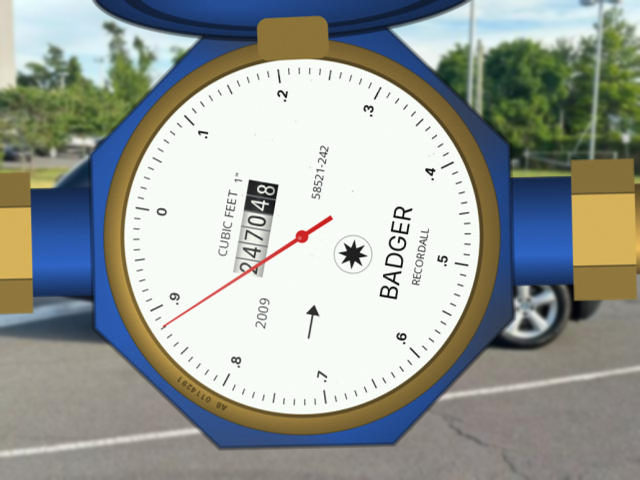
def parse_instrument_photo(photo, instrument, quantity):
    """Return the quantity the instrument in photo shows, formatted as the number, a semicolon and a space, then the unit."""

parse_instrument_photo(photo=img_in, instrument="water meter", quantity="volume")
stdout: 247047.88; ft³
